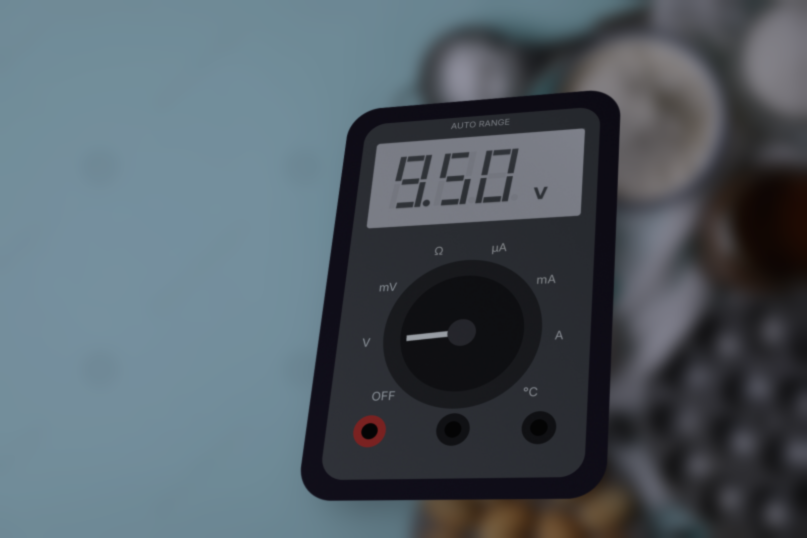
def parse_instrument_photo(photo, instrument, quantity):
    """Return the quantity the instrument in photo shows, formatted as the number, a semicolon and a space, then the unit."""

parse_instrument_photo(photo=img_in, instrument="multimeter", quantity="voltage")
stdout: 9.50; V
